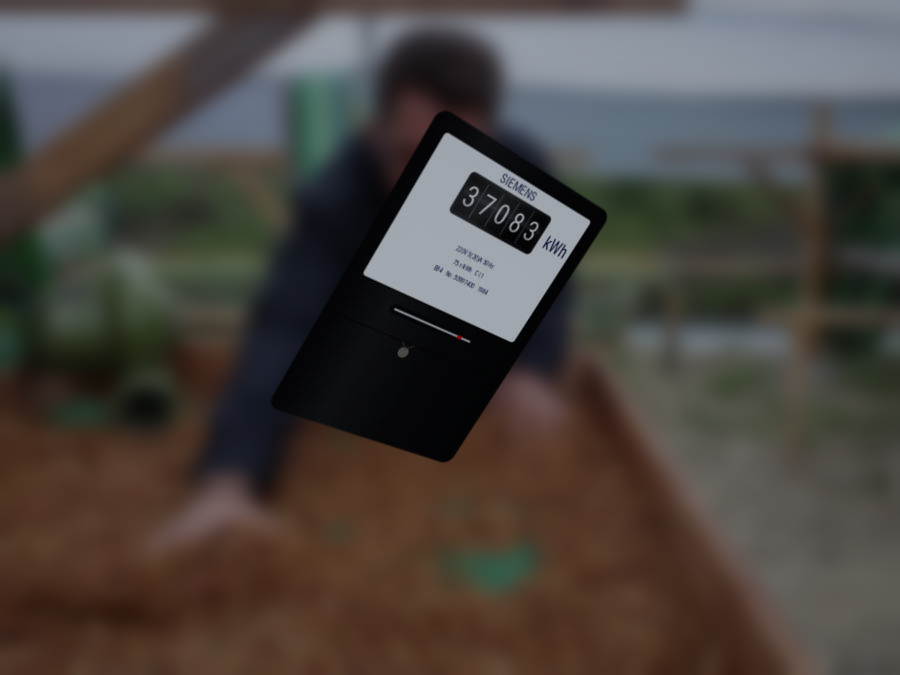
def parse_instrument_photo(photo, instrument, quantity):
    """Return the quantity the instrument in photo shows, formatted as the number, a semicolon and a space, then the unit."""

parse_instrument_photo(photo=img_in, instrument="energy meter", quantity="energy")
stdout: 37083; kWh
